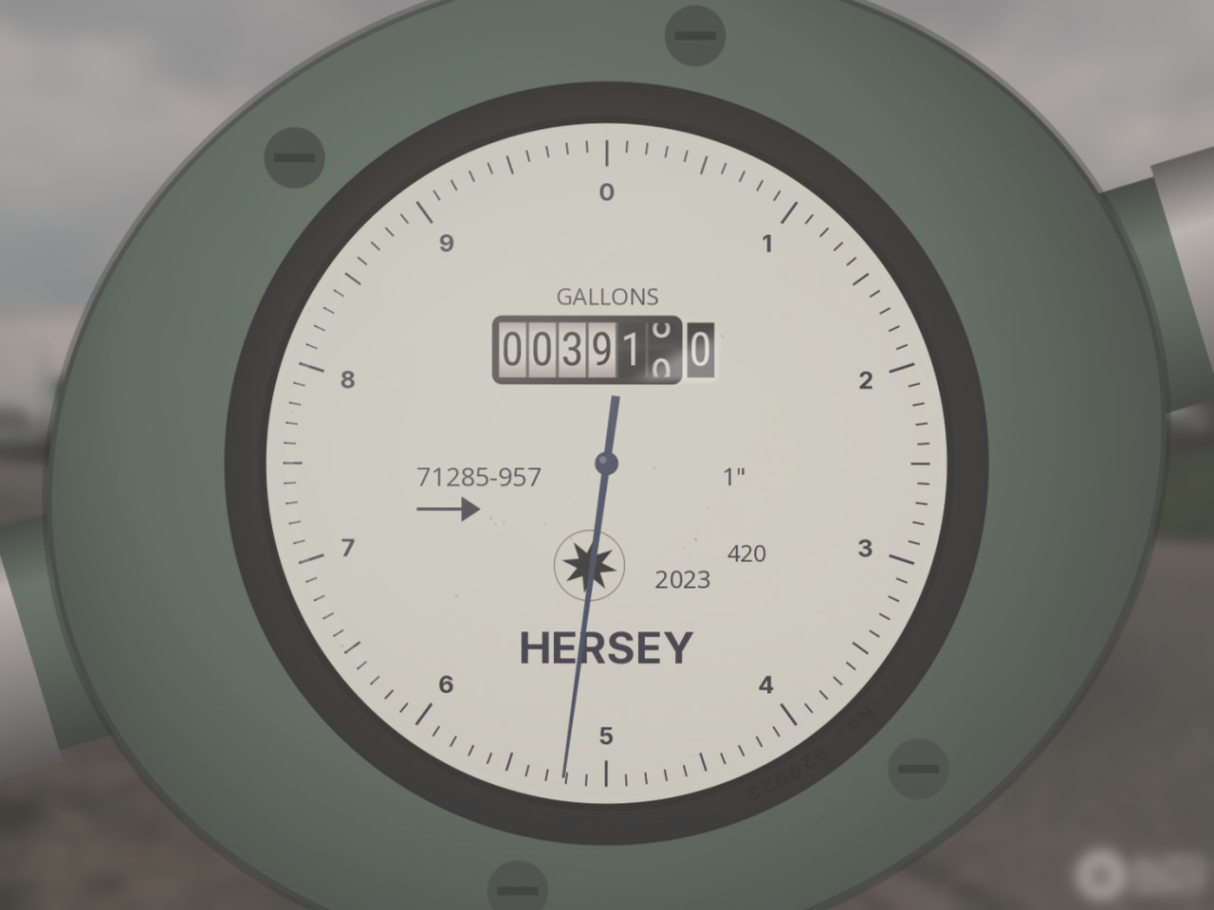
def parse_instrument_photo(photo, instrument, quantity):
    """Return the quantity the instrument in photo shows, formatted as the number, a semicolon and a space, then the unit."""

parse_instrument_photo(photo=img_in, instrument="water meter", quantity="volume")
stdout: 39185.2; gal
